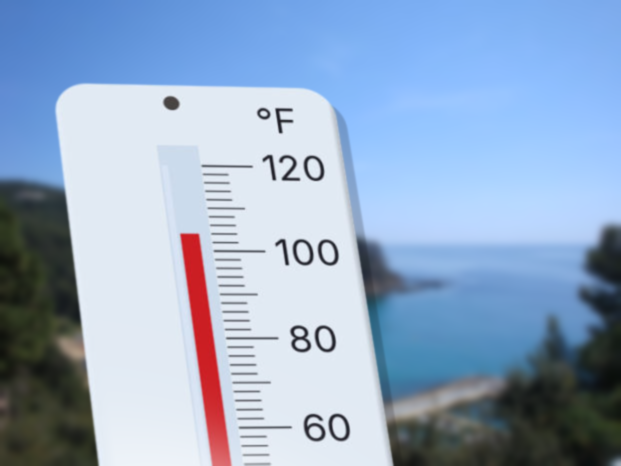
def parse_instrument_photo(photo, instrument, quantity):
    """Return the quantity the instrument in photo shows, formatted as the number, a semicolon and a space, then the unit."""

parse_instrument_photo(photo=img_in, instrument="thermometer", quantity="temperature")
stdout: 104; °F
